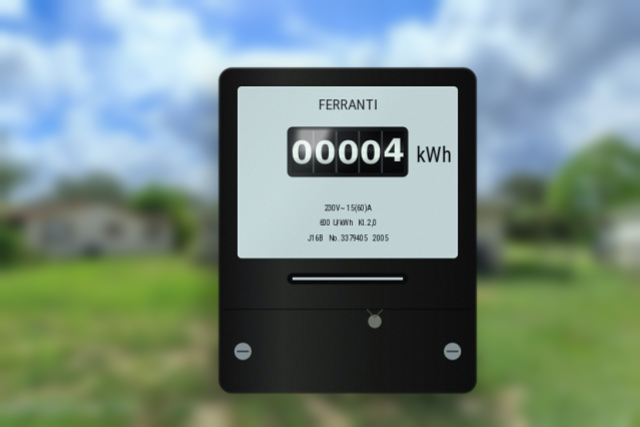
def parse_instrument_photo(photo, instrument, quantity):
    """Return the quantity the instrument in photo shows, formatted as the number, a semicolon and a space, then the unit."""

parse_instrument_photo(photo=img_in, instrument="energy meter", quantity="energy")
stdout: 4; kWh
